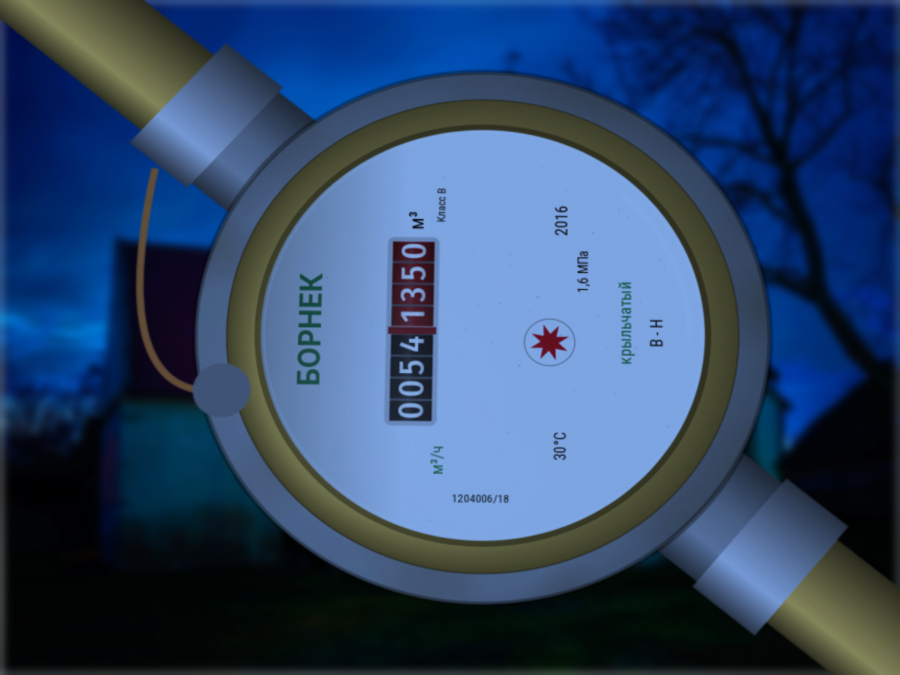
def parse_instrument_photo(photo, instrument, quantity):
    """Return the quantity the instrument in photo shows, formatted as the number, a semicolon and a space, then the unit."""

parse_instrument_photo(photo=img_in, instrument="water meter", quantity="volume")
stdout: 54.1350; m³
